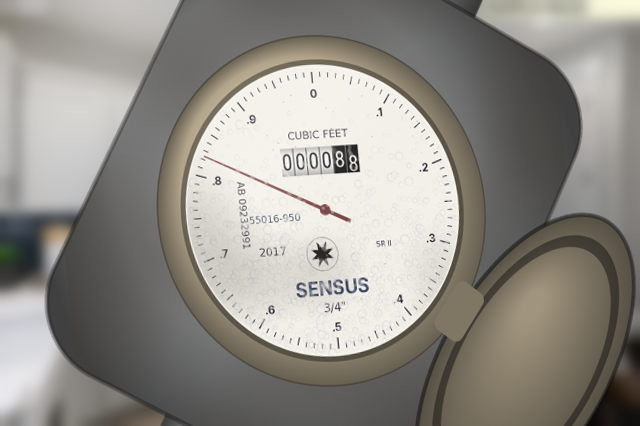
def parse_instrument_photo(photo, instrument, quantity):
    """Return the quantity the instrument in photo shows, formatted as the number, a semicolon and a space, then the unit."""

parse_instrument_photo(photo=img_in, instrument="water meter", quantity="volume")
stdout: 87.82; ft³
